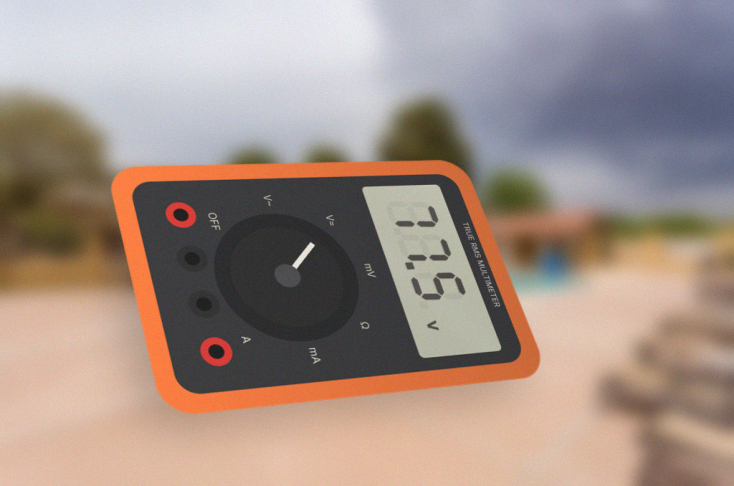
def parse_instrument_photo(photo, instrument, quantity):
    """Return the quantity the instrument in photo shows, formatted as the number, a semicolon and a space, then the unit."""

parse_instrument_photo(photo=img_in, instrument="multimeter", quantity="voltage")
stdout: 77.5; V
